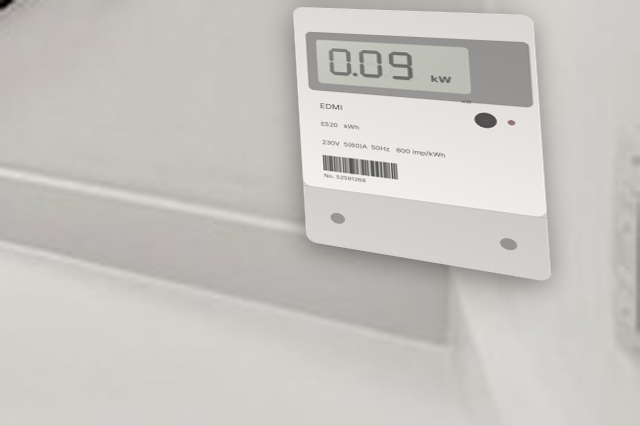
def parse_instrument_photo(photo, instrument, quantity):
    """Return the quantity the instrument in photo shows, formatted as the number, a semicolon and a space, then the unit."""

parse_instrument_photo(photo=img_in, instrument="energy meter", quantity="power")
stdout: 0.09; kW
